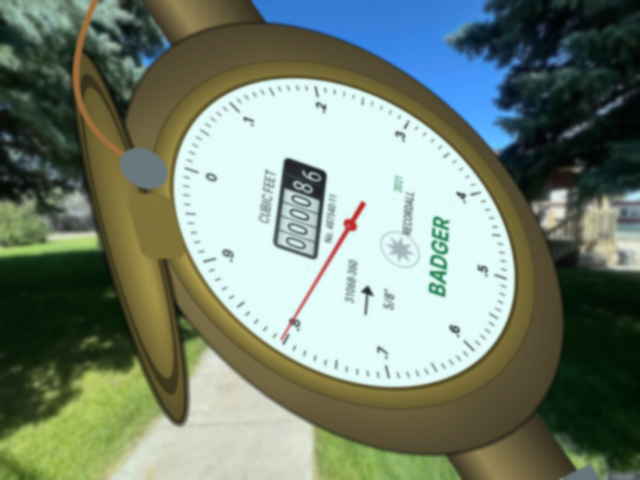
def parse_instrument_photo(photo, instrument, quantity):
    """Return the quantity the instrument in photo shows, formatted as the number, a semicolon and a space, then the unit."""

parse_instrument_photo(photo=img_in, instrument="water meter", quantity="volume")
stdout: 85.80; ft³
